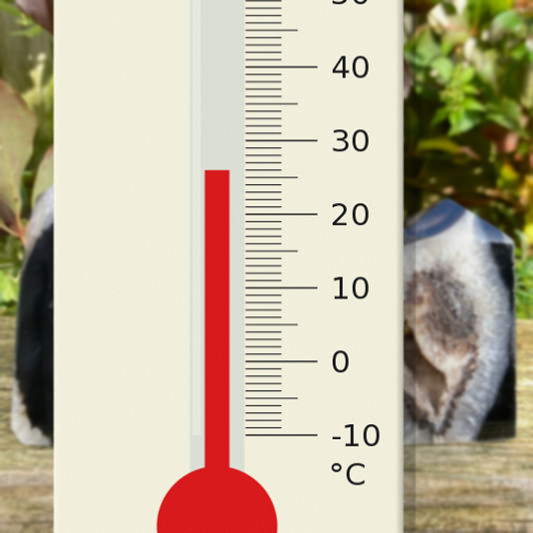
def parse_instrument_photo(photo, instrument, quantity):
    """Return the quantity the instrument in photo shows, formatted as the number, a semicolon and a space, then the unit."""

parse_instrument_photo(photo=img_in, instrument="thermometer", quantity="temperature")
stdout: 26; °C
